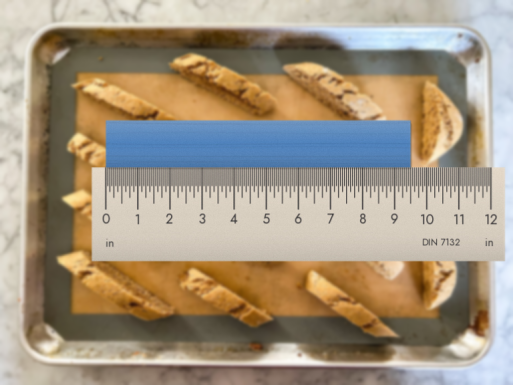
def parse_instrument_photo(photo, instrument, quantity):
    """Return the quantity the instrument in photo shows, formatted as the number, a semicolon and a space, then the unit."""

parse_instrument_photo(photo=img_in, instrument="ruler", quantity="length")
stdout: 9.5; in
